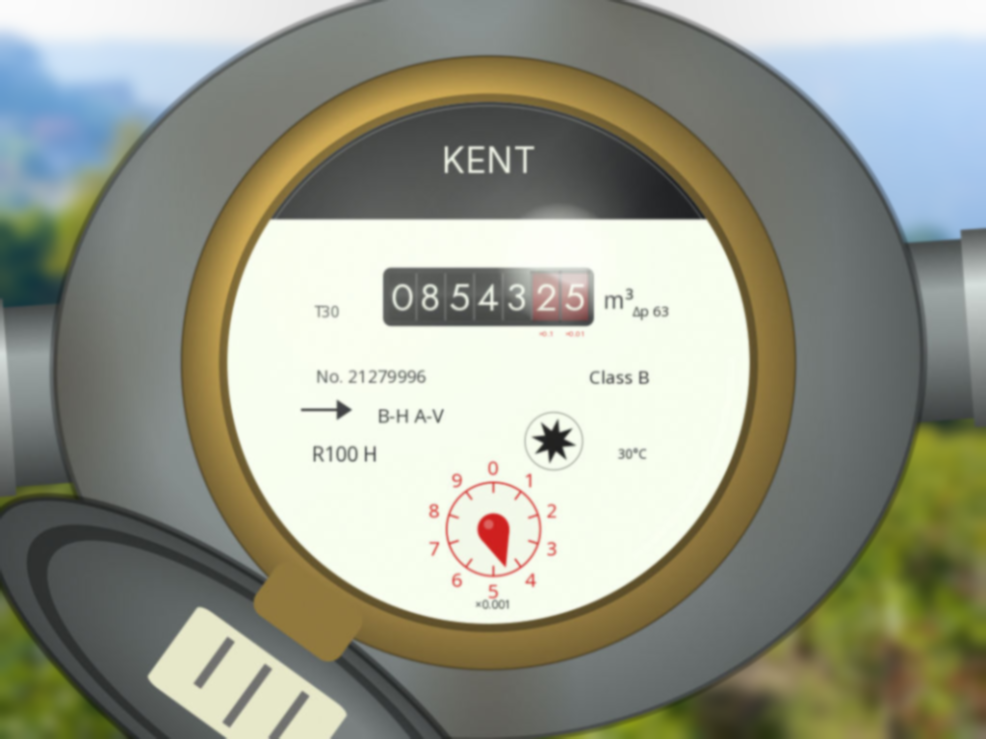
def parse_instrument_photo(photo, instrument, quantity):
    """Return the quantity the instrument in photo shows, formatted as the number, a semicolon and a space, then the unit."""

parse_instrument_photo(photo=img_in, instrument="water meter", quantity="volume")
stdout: 8543.254; m³
